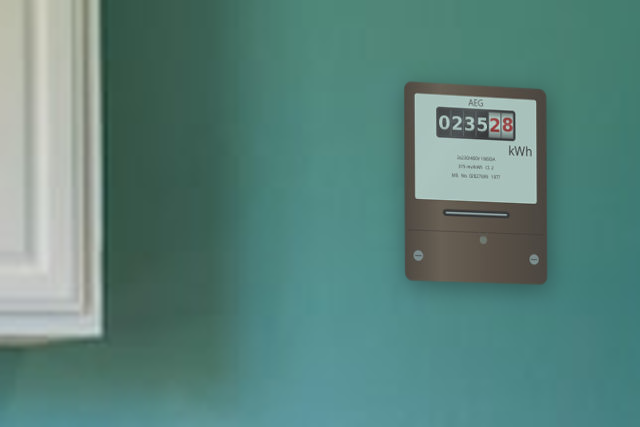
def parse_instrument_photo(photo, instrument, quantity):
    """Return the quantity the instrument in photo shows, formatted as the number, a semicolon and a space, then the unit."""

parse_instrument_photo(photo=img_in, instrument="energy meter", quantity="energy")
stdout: 235.28; kWh
